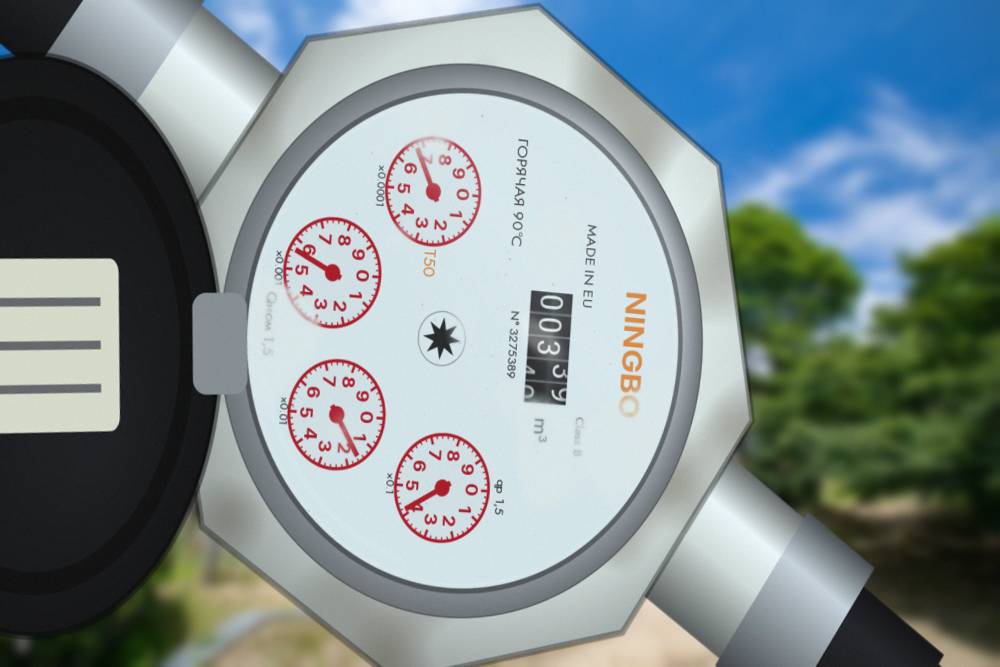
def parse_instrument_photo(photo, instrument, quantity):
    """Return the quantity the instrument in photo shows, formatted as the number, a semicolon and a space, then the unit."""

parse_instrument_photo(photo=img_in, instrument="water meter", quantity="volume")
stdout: 339.4156; m³
